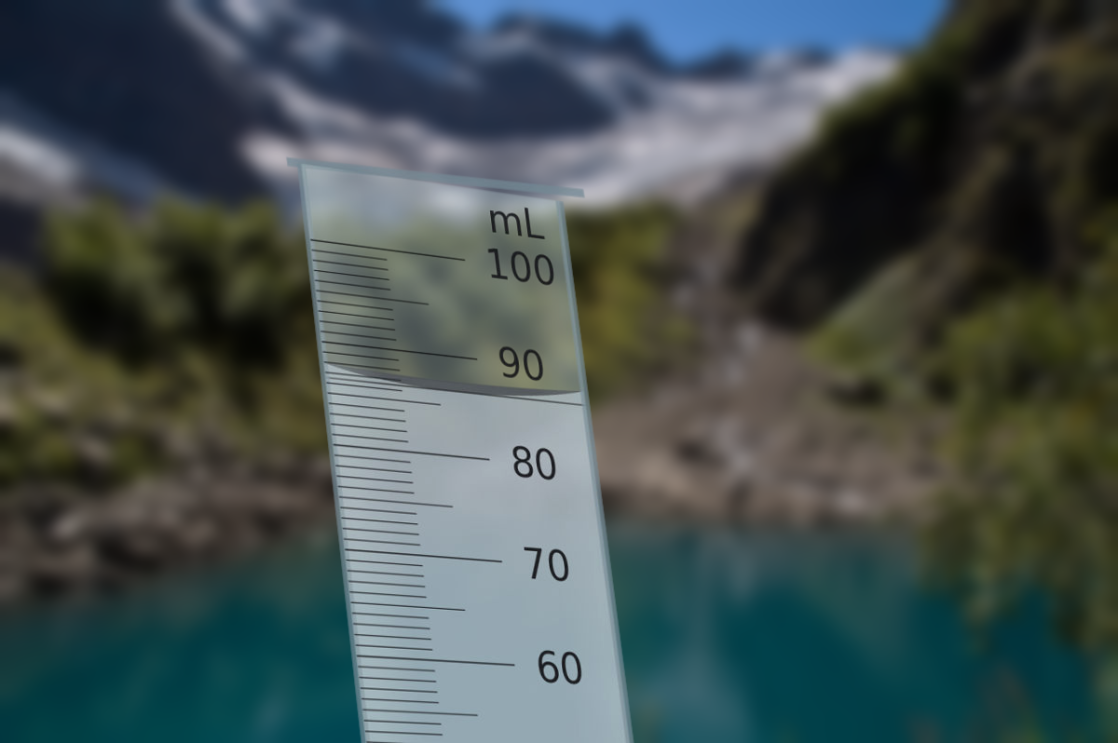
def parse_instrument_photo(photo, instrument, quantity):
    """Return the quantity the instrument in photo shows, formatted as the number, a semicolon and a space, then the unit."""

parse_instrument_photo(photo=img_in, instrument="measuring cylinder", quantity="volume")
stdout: 86.5; mL
